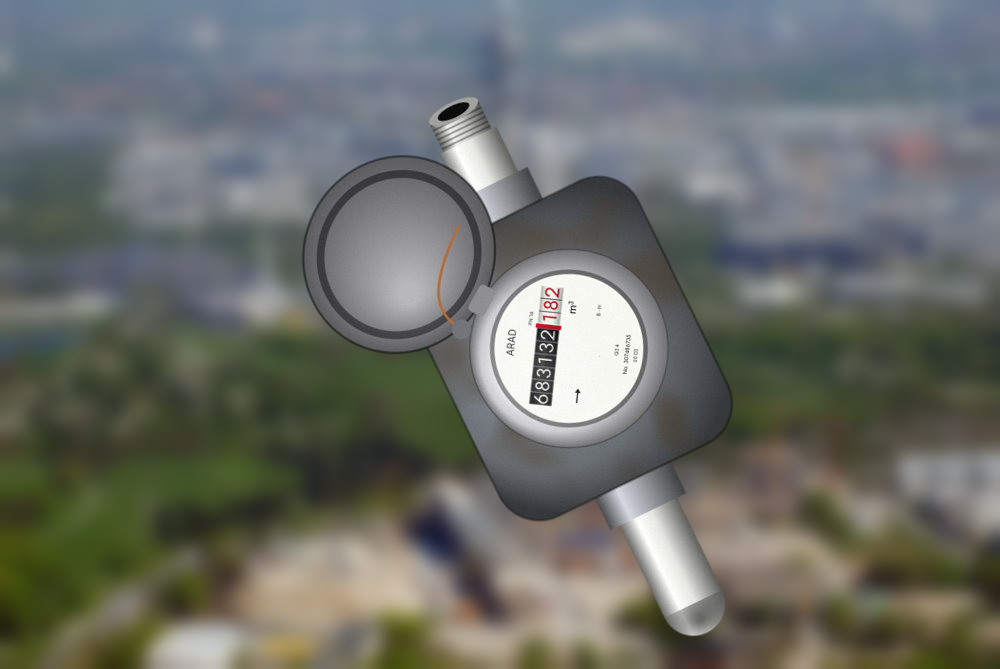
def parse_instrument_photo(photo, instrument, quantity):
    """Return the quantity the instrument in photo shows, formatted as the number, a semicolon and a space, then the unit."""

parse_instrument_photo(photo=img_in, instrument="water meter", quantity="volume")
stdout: 683132.182; m³
